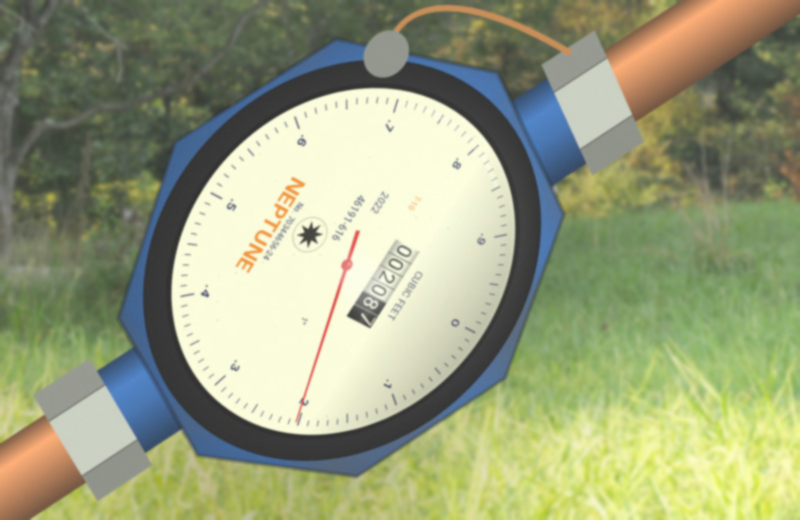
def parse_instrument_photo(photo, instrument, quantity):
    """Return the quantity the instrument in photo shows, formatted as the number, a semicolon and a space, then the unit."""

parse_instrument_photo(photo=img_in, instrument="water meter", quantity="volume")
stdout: 2087.20; ft³
